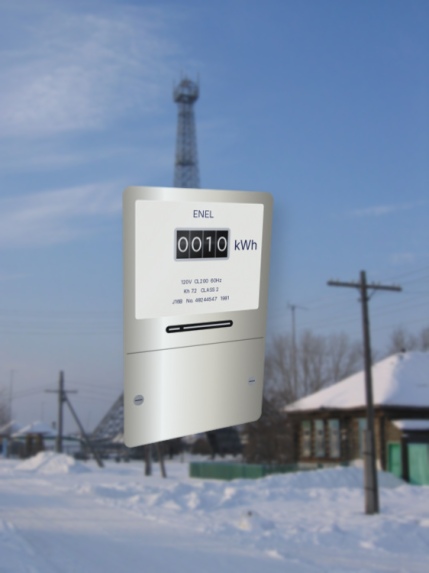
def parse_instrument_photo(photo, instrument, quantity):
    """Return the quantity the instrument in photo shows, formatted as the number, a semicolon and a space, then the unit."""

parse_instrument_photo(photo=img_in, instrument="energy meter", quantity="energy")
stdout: 10; kWh
